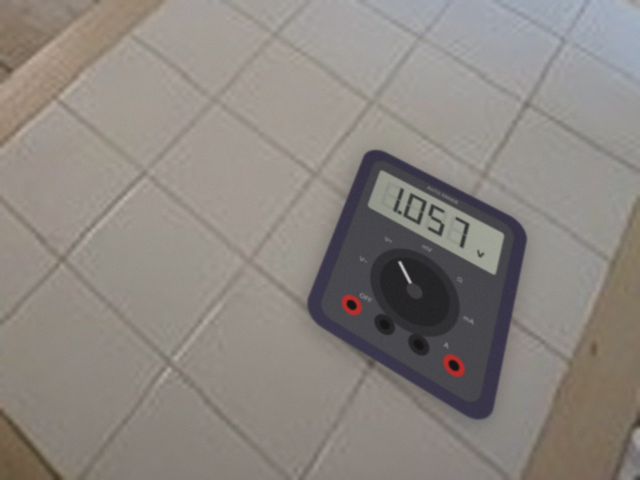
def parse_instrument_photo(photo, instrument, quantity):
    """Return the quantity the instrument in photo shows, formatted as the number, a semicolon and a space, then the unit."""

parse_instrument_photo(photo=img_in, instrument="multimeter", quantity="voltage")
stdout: 1.057; V
